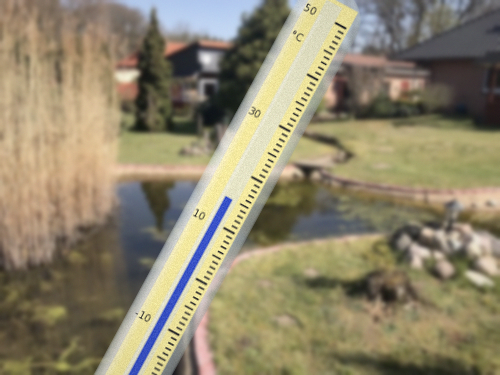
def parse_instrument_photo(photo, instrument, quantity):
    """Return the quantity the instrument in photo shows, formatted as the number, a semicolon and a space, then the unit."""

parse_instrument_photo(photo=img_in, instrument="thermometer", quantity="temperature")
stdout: 15; °C
